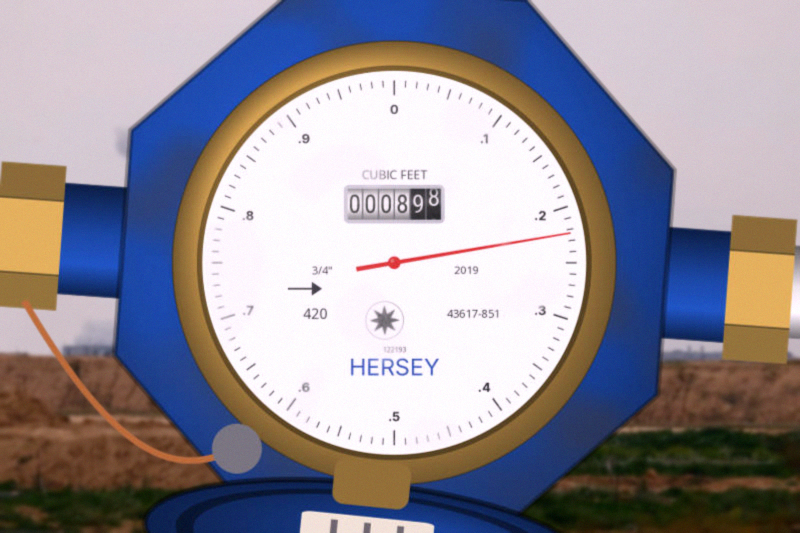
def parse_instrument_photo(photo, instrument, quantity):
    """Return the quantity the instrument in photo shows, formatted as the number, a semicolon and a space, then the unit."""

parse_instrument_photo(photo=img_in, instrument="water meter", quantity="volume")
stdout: 898.22; ft³
